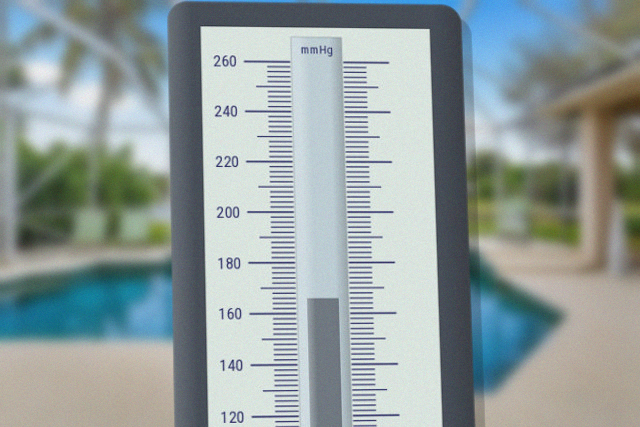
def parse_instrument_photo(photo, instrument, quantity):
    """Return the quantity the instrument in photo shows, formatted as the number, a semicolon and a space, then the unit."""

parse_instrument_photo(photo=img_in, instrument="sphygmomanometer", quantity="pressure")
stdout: 166; mmHg
